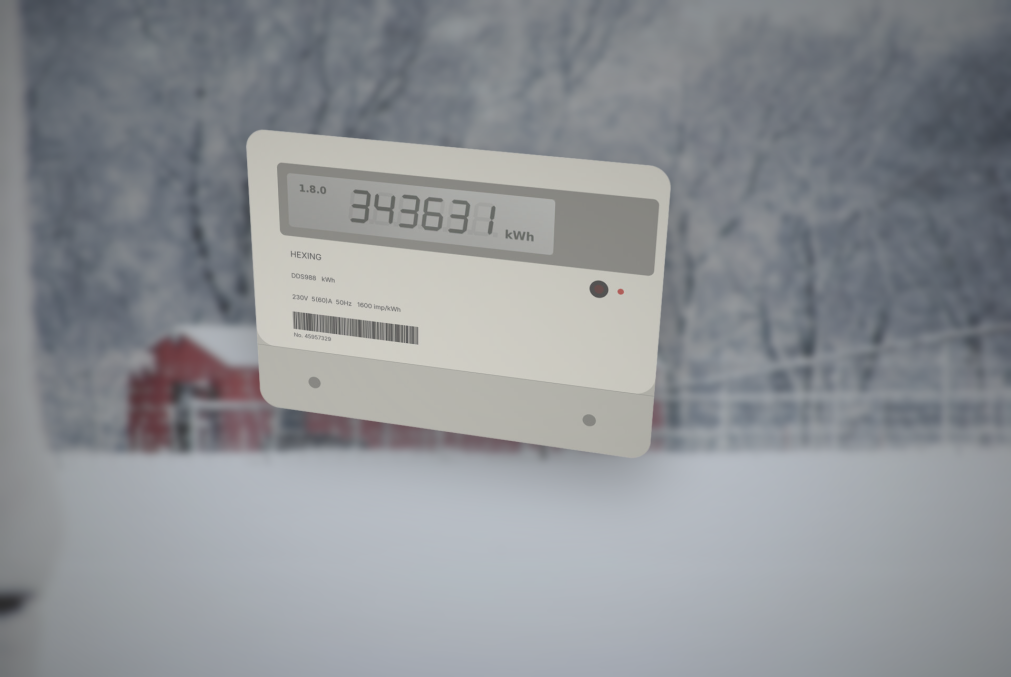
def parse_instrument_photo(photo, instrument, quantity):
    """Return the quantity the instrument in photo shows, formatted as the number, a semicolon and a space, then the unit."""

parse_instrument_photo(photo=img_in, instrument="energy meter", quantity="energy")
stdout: 343631; kWh
